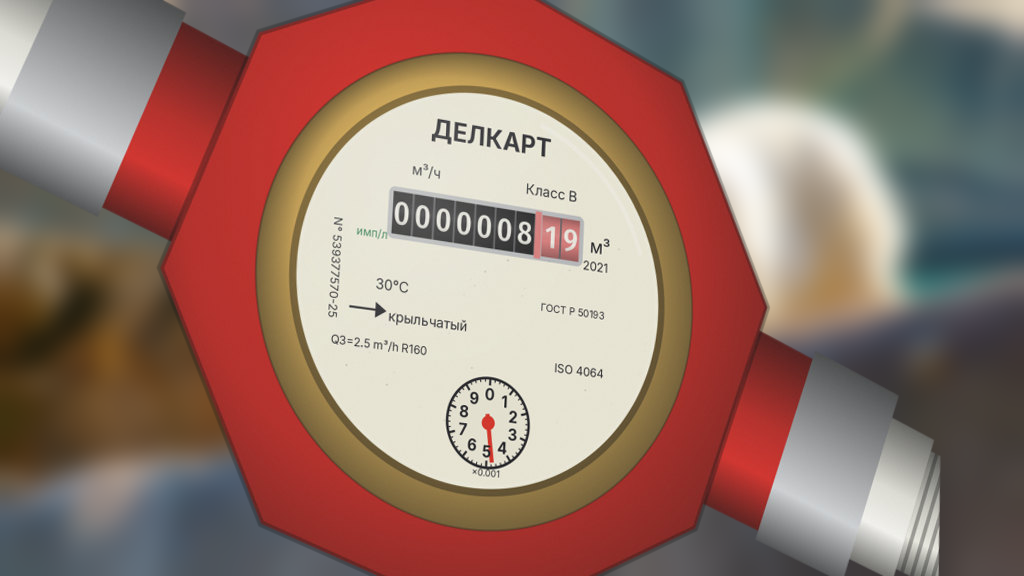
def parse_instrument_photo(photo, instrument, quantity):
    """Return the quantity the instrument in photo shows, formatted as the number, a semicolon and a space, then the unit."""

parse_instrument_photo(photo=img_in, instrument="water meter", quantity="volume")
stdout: 8.194; m³
